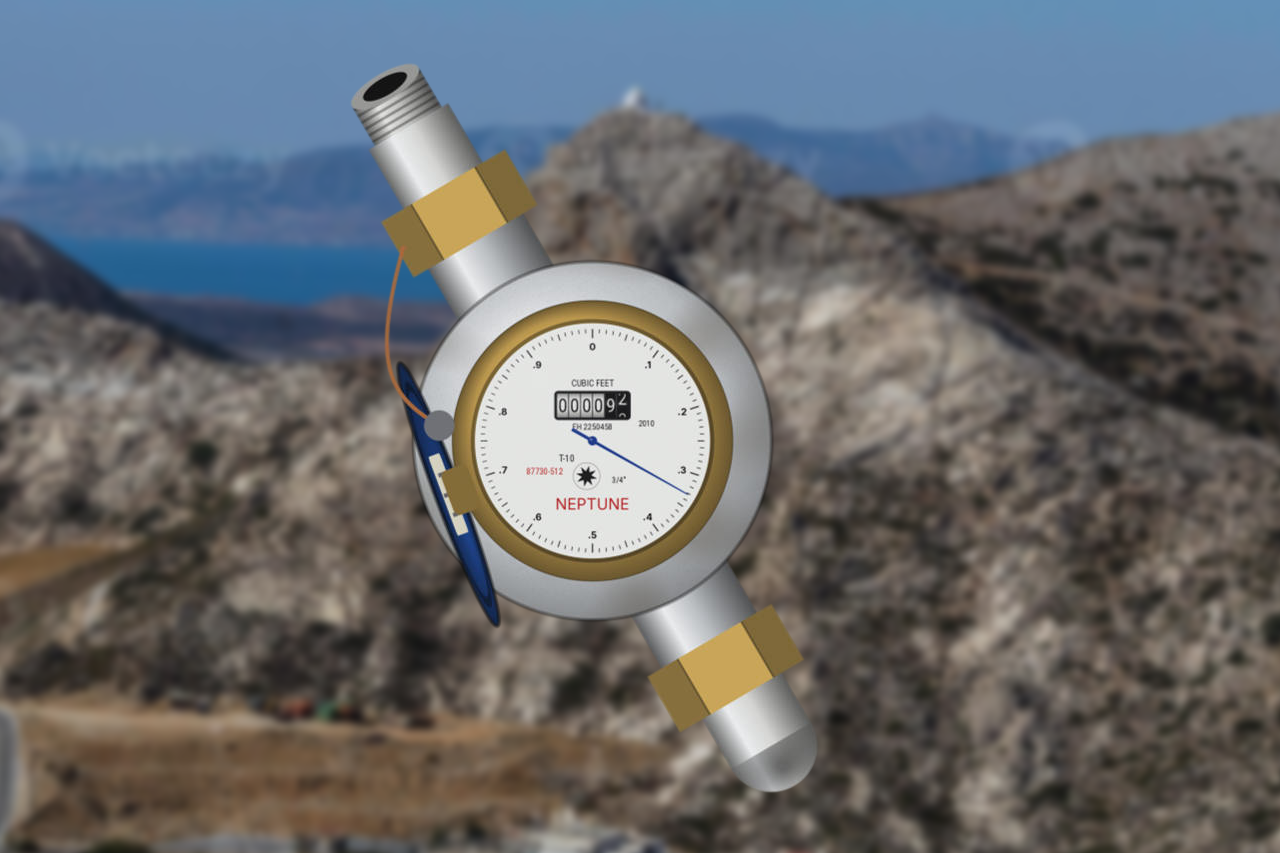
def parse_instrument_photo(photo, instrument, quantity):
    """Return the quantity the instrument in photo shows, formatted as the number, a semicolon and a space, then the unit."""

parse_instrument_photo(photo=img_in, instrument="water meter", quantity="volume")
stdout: 92.33; ft³
